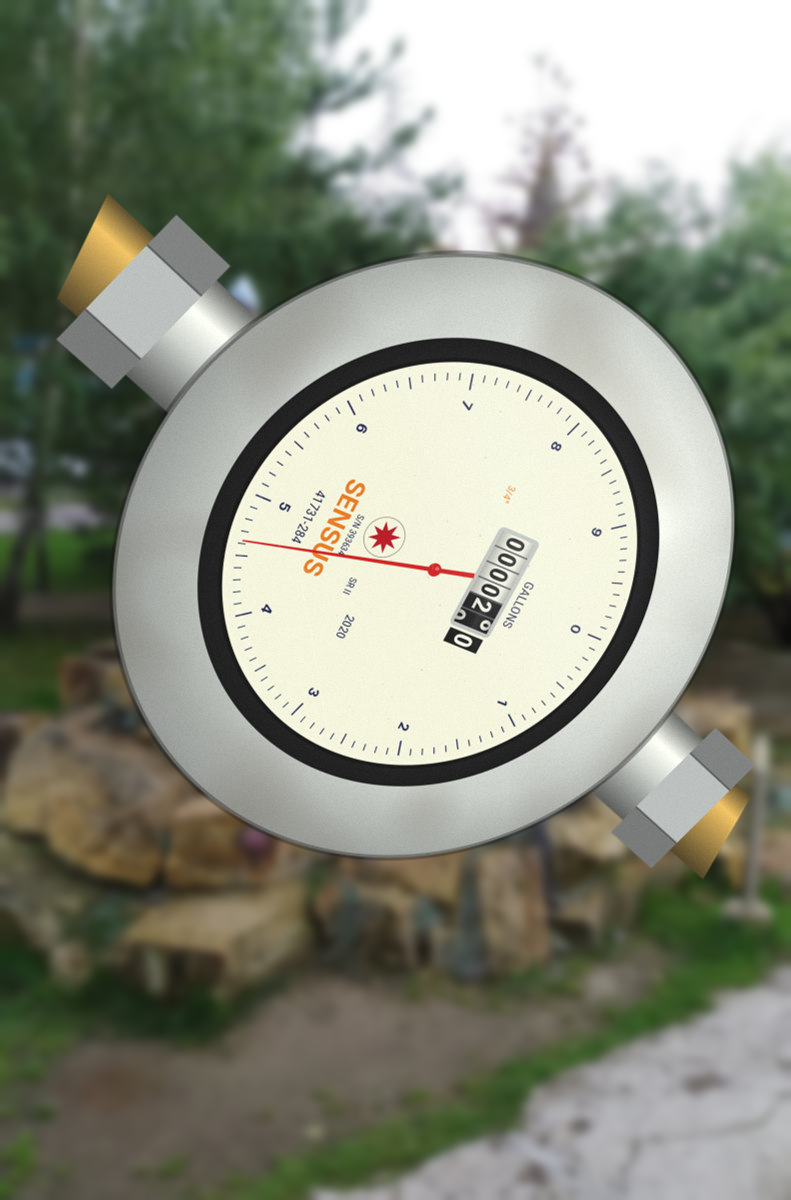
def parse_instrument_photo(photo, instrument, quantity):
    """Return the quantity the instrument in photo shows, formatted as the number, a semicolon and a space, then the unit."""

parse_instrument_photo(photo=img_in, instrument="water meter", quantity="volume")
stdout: 284.6; gal
